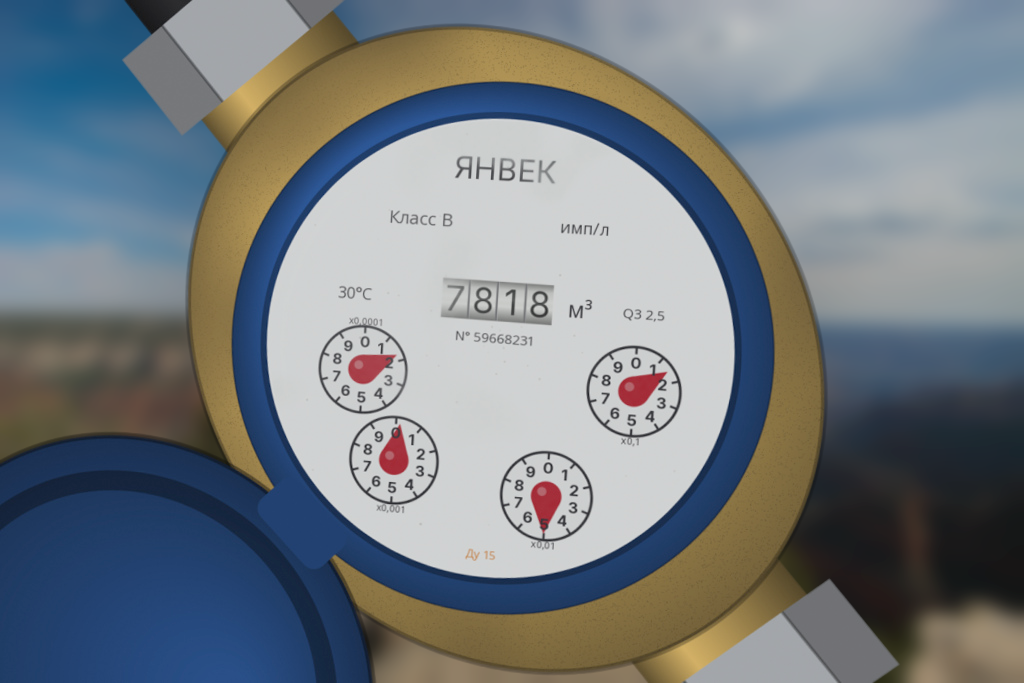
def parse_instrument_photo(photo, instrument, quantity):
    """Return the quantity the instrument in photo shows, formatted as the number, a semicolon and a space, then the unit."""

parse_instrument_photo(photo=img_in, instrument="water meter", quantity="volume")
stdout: 7818.1501; m³
